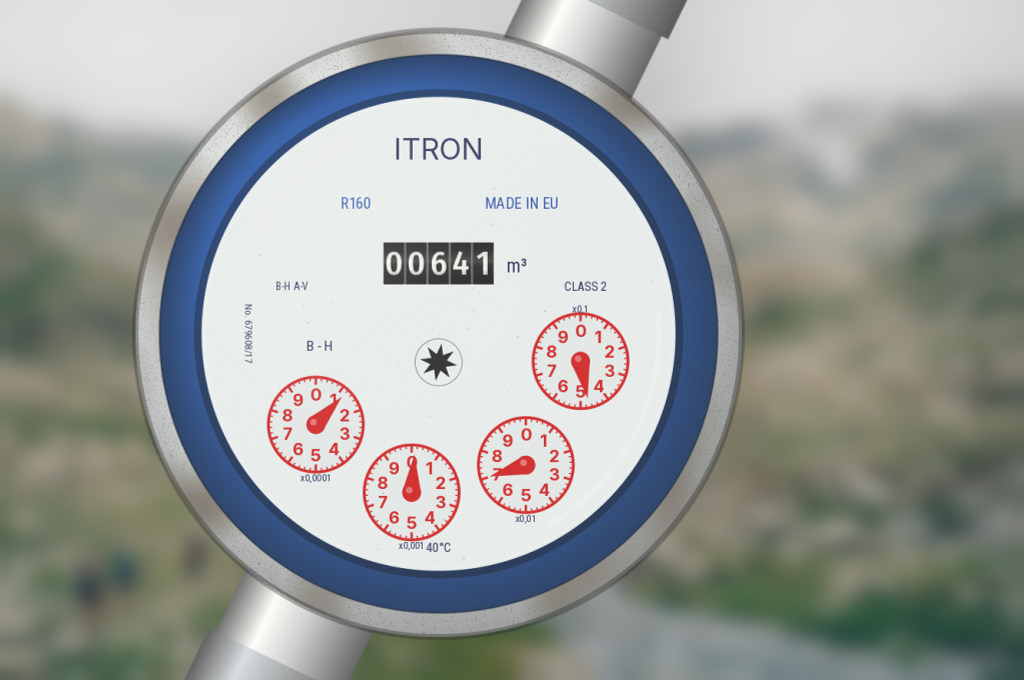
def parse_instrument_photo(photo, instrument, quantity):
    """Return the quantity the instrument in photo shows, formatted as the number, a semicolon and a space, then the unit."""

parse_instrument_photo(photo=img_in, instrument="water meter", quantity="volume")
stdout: 641.4701; m³
